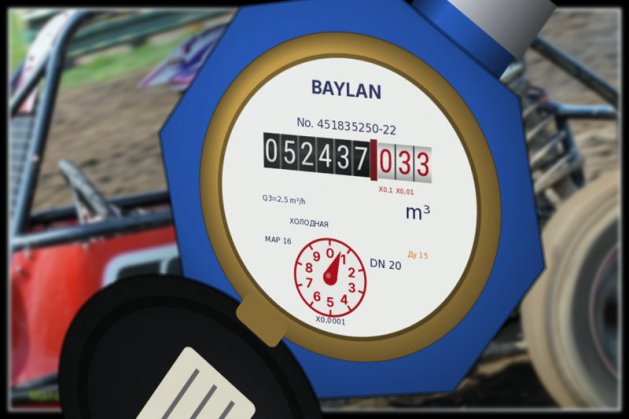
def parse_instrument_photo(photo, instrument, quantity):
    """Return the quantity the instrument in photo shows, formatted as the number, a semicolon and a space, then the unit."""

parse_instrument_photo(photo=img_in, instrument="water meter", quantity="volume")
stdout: 52437.0330; m³
